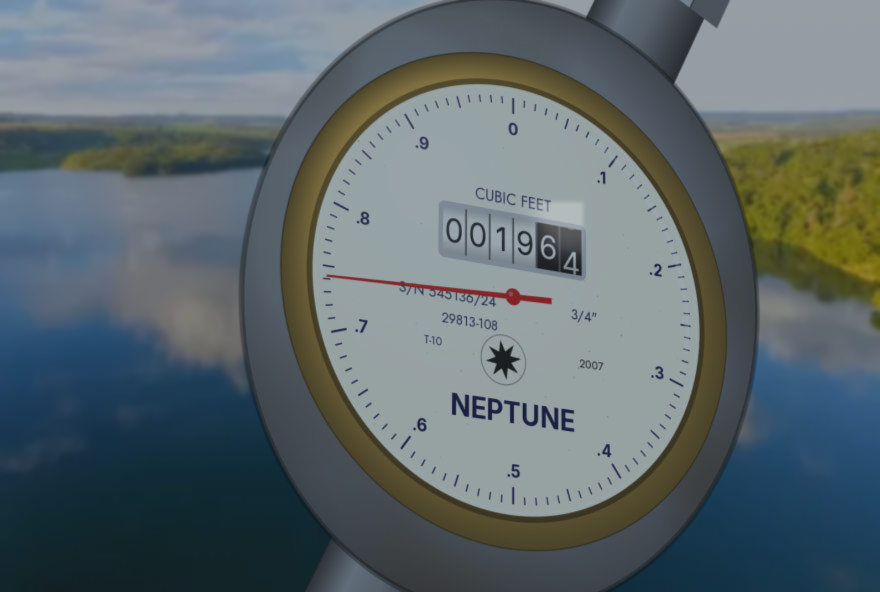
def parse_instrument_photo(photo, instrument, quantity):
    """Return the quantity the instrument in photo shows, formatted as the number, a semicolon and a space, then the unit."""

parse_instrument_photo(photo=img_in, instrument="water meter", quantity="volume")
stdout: 1963.74; ft³
